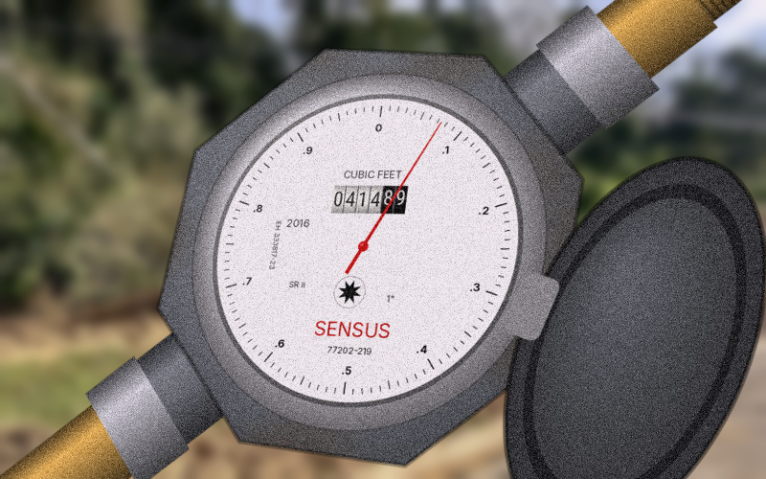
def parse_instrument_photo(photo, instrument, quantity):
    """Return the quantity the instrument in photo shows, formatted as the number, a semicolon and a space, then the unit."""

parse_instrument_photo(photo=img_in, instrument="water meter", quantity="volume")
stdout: 41489.07; ft³
